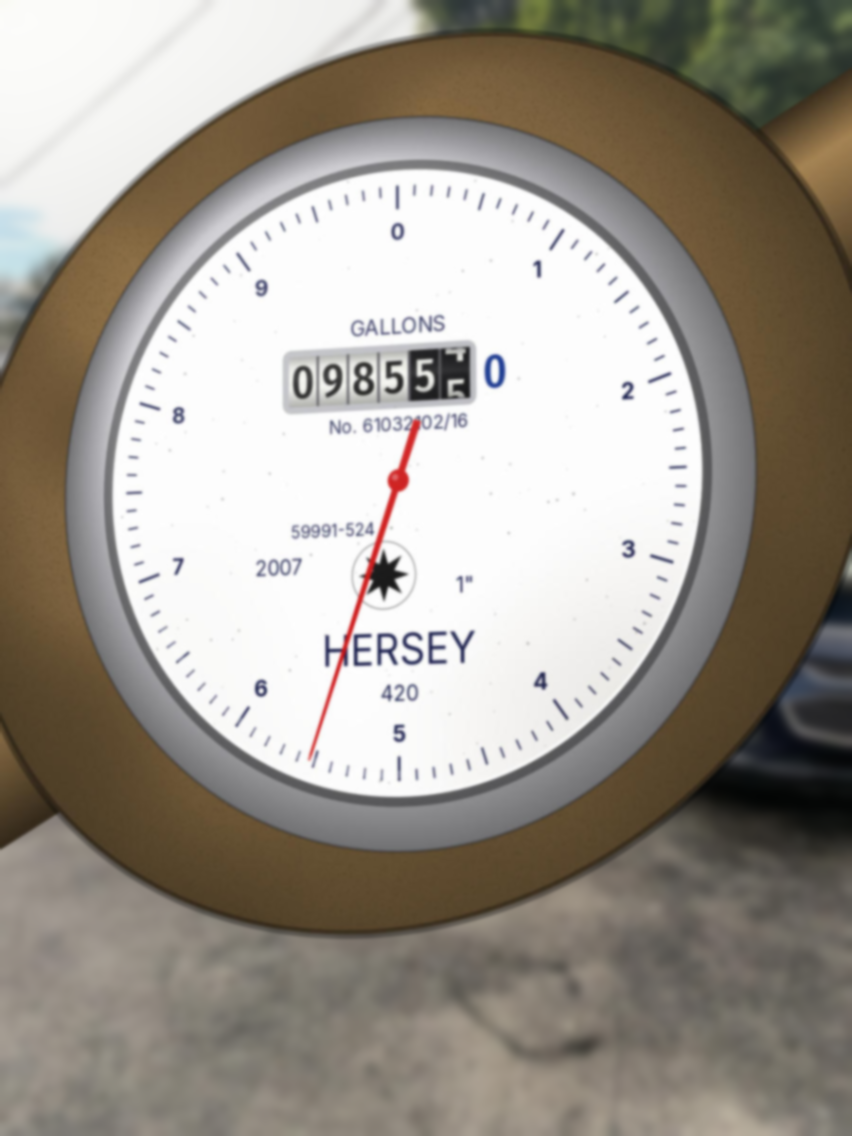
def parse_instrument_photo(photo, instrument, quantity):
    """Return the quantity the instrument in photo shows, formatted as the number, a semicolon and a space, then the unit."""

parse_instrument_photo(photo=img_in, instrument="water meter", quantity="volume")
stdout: 985545.5; gal
